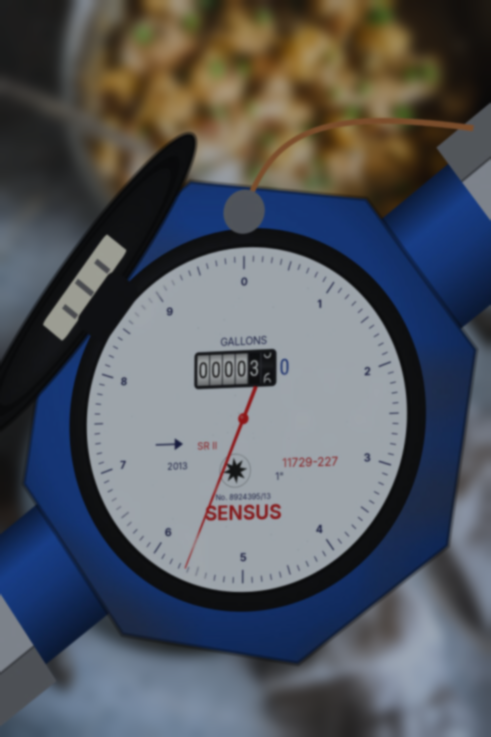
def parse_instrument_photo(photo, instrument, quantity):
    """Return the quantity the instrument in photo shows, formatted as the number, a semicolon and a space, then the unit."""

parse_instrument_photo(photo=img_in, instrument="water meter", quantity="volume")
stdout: 355.6; gal
